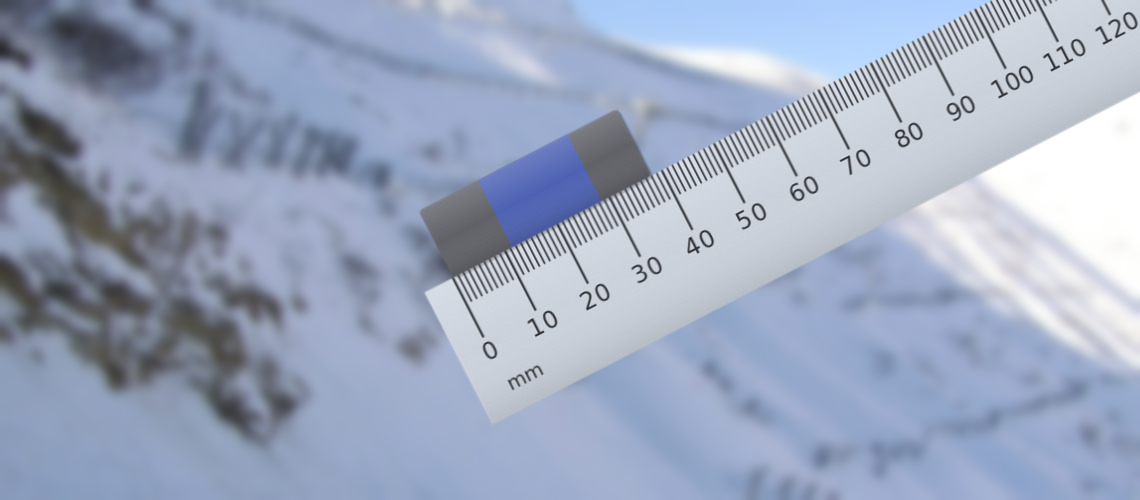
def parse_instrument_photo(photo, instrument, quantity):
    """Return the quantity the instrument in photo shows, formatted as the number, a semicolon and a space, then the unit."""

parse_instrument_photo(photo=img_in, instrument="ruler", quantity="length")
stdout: 38; mm
